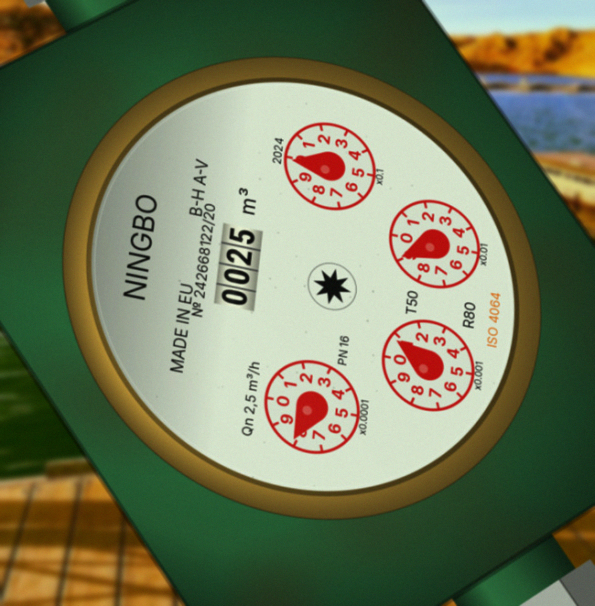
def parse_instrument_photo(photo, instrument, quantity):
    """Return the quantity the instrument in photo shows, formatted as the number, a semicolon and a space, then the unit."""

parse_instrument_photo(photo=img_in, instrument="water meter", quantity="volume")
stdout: 24.9908; m³
